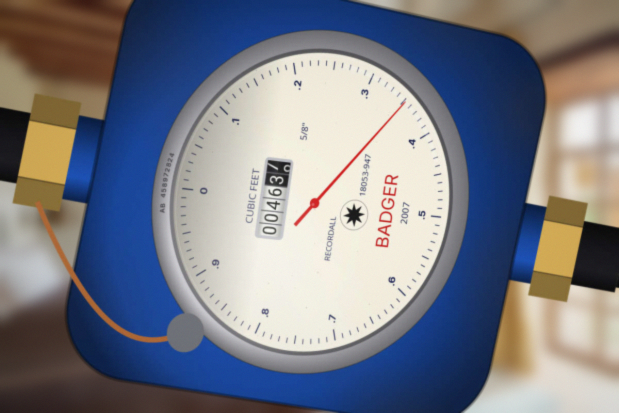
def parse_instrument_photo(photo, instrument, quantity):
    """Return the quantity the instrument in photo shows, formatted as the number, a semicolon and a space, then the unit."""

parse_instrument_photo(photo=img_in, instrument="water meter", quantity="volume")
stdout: 4637.35; ft³
